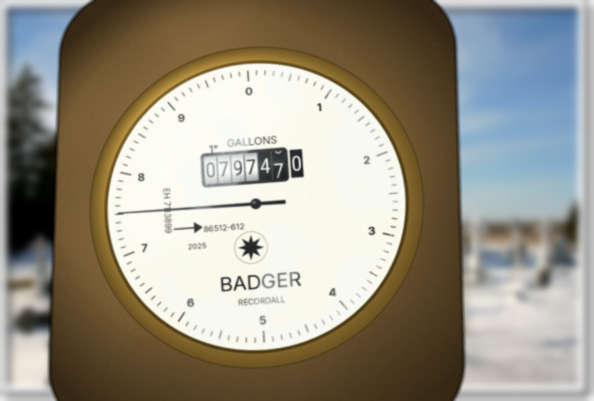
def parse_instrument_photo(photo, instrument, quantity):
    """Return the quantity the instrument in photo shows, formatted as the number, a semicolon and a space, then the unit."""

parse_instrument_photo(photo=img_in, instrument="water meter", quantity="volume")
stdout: 797467.5; gal
